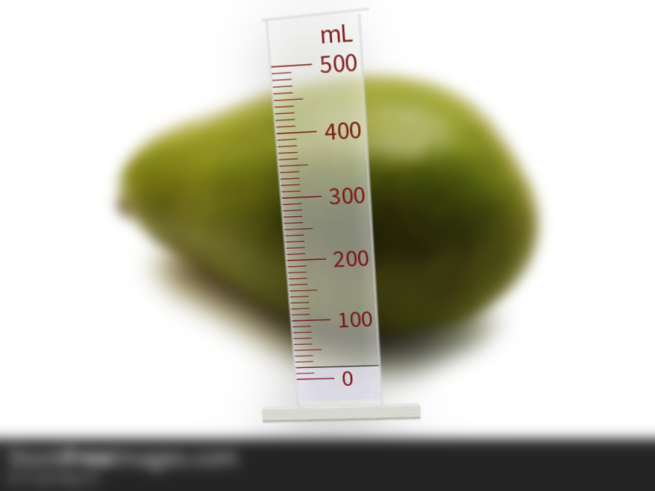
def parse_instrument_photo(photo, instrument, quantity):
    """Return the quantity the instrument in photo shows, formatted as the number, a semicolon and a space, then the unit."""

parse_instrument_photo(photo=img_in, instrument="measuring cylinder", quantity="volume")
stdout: 20; mL
